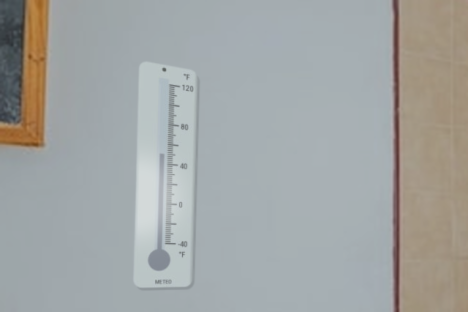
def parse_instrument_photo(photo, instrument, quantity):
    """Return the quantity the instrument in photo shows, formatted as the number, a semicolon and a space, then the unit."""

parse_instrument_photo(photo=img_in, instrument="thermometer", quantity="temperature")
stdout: 50; °F
